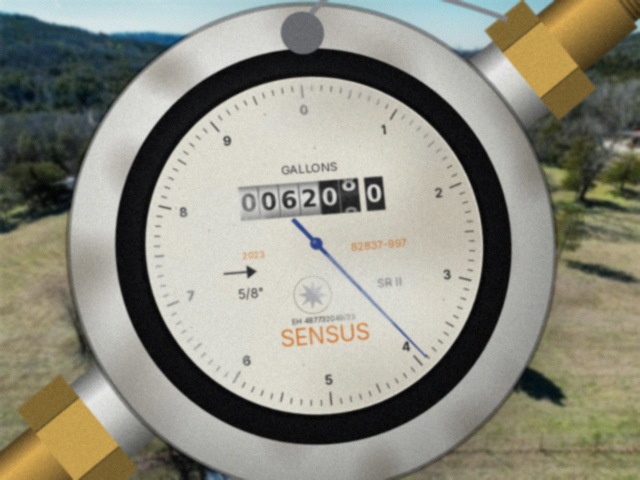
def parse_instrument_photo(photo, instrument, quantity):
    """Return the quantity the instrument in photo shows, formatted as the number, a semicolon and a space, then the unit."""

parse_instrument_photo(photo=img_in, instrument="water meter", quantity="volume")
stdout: 62083.9; gal
